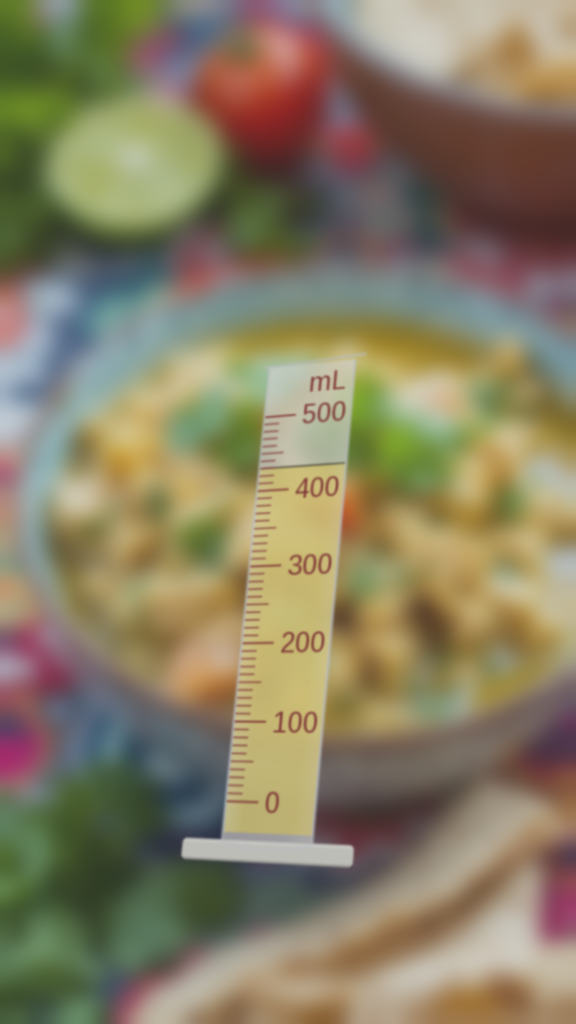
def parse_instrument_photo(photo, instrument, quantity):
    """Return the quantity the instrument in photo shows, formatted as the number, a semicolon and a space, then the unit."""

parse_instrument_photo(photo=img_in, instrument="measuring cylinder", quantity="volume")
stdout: 430; mL
